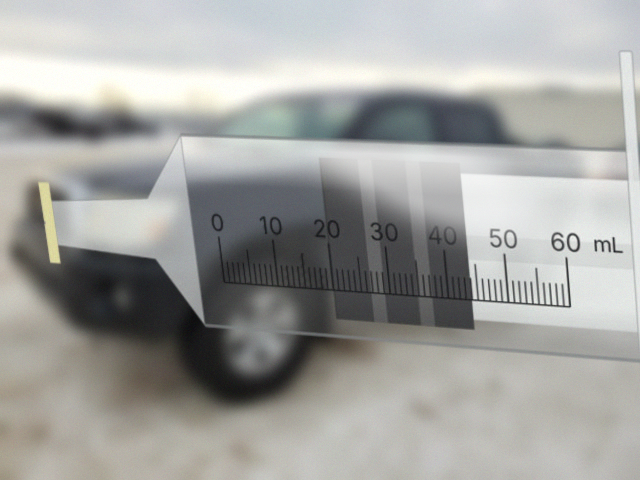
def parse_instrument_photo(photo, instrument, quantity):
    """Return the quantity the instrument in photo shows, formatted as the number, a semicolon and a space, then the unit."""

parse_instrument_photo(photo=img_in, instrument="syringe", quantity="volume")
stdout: 20; mL
